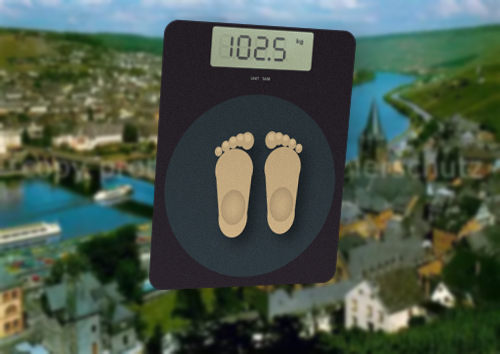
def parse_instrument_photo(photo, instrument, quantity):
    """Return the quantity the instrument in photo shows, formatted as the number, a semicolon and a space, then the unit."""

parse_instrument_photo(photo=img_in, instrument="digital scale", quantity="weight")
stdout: 102.5; kg
